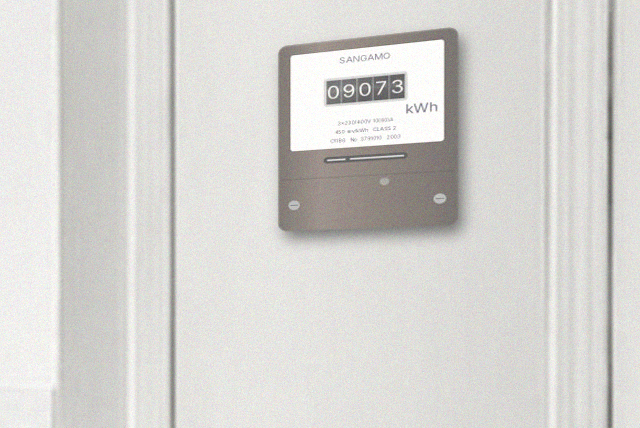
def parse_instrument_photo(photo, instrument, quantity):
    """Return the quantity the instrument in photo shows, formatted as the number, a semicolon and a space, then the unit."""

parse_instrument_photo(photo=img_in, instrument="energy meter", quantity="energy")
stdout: 9073; kWh
